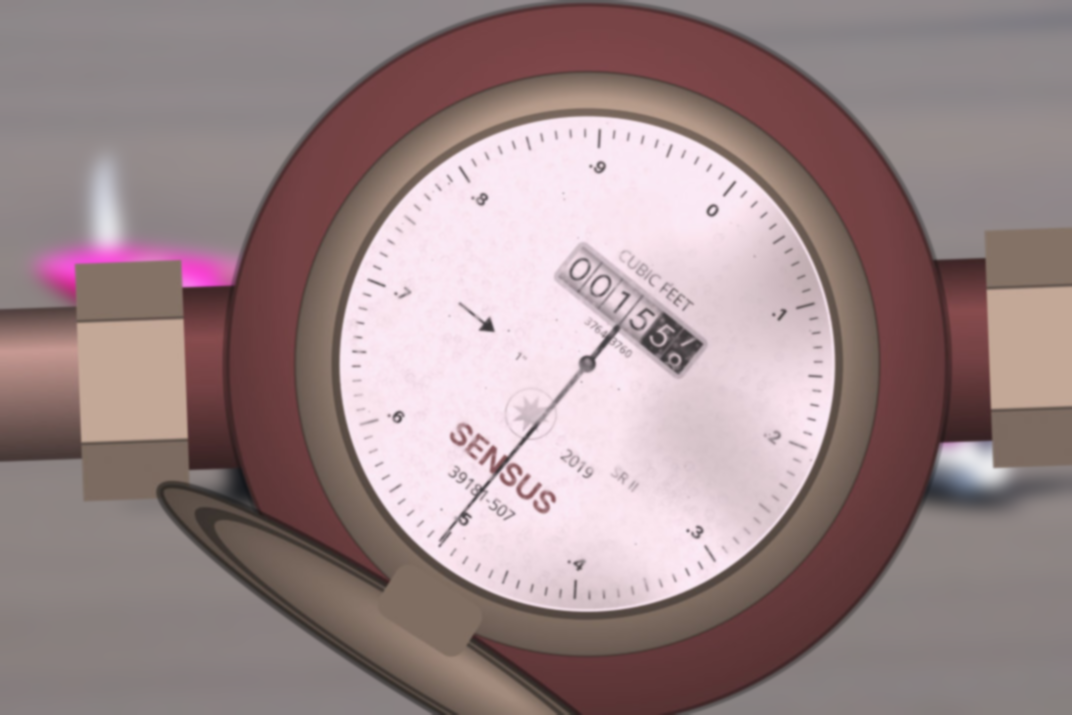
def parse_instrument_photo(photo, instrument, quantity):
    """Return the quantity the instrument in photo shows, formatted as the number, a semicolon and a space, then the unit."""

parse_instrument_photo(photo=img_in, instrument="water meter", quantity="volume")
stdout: 1557.50; ft³
